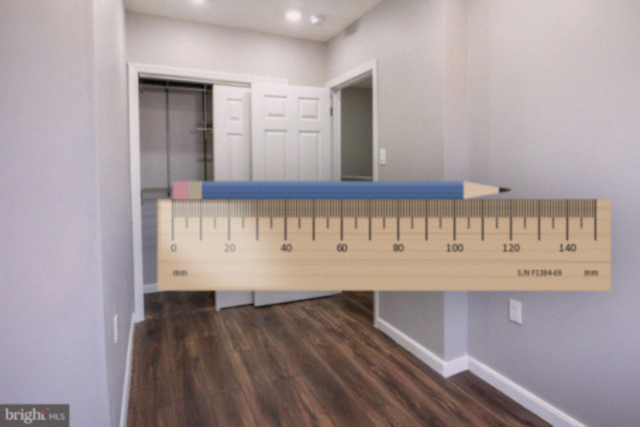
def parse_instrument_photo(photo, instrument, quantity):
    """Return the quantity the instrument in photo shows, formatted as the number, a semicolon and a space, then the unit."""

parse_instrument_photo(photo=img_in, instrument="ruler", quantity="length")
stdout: 120; mm
